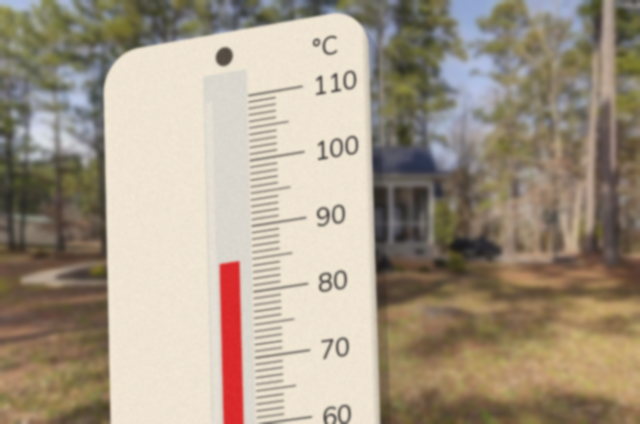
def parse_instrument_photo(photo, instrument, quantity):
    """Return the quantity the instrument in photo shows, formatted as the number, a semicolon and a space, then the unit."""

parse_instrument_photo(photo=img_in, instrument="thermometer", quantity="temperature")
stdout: 85; °C
